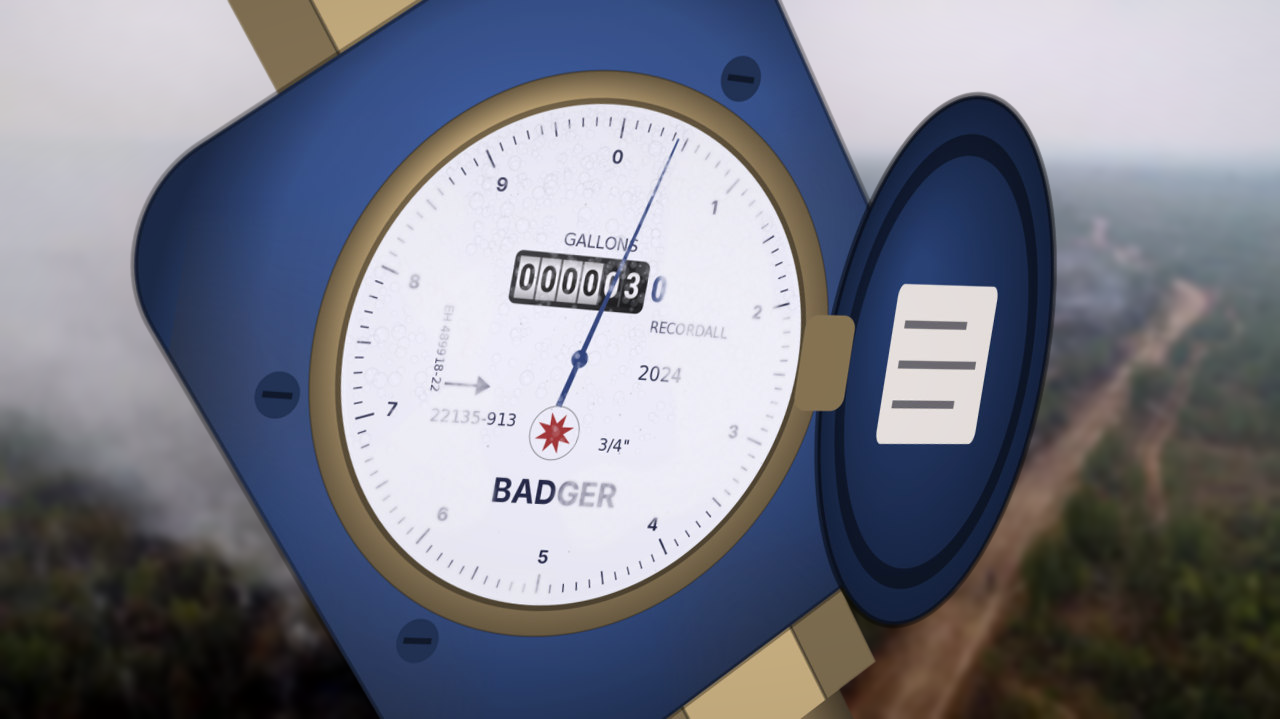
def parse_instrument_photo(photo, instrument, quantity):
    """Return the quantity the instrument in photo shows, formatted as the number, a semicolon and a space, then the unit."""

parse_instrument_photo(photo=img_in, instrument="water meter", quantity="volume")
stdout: 30.4; gal
